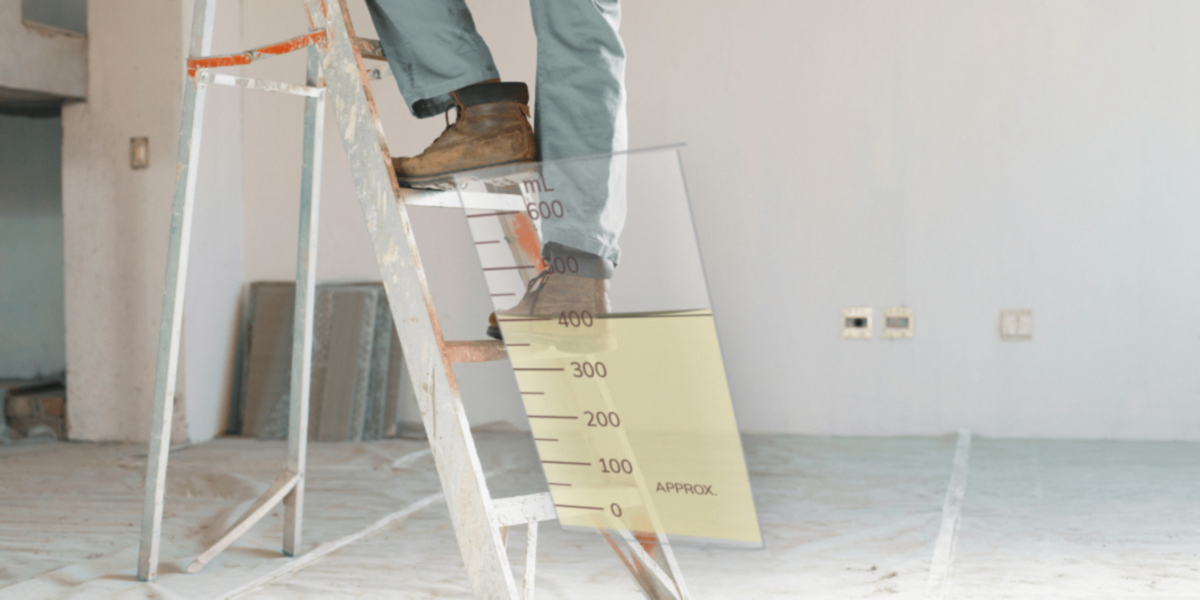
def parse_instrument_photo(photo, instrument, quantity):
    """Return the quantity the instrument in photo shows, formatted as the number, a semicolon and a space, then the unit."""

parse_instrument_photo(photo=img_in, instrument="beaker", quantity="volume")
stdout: 400; mL
